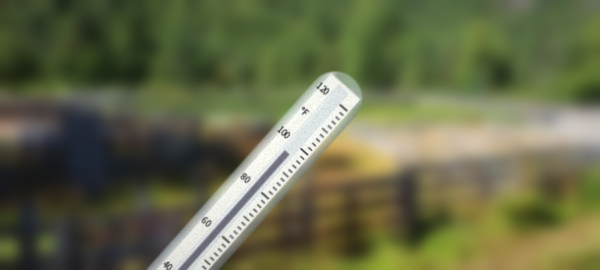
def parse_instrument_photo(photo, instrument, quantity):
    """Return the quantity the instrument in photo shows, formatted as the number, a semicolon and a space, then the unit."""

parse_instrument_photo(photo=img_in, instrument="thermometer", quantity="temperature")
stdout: 96; °F
